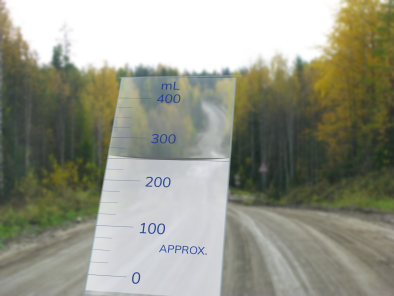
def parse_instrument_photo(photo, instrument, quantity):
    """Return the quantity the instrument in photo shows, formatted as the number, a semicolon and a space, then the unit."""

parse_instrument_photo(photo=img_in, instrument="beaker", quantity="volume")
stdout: 250; mL
